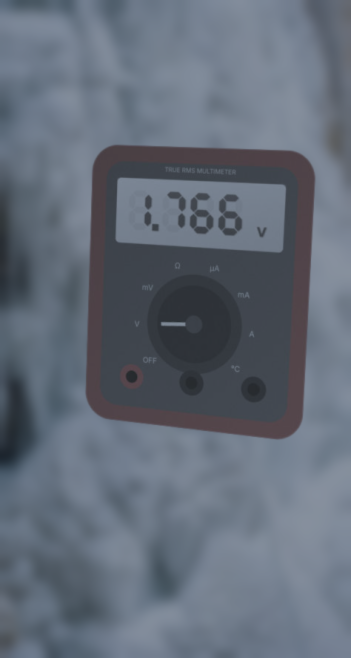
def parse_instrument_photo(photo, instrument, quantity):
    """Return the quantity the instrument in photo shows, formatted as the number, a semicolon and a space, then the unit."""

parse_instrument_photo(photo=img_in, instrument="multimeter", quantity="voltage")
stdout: 1.766; V
